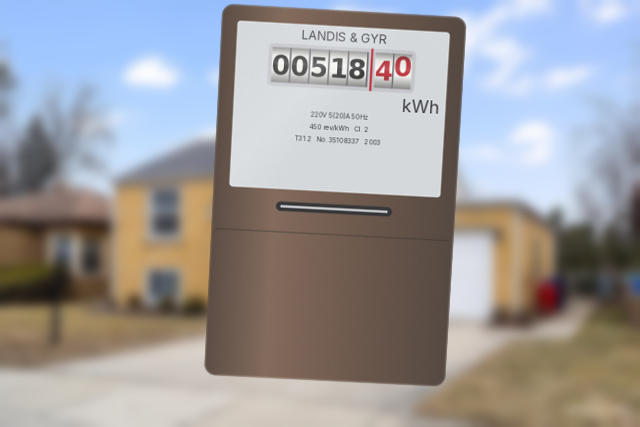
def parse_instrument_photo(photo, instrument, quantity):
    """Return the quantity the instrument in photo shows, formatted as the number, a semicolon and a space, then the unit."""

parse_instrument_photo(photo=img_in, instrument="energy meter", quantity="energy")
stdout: 518.40; kWh
